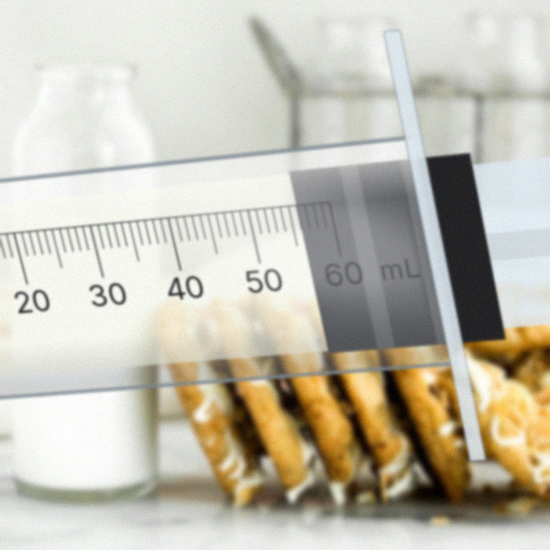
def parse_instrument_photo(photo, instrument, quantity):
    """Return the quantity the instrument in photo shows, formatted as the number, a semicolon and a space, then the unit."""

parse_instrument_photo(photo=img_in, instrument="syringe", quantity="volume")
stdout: 56; mL
